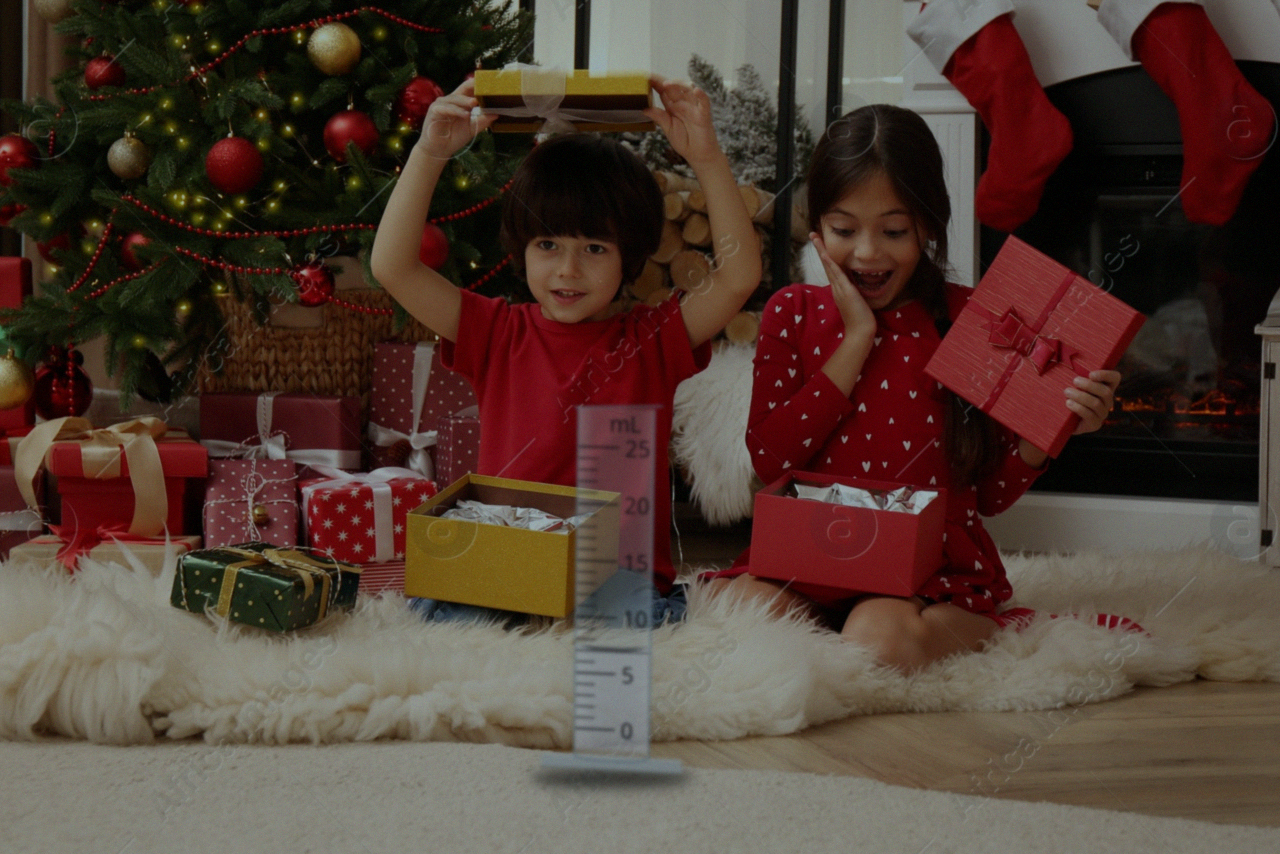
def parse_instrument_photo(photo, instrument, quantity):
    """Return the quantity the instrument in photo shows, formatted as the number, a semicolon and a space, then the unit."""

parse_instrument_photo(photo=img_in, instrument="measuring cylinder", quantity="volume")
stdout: 7; mL
